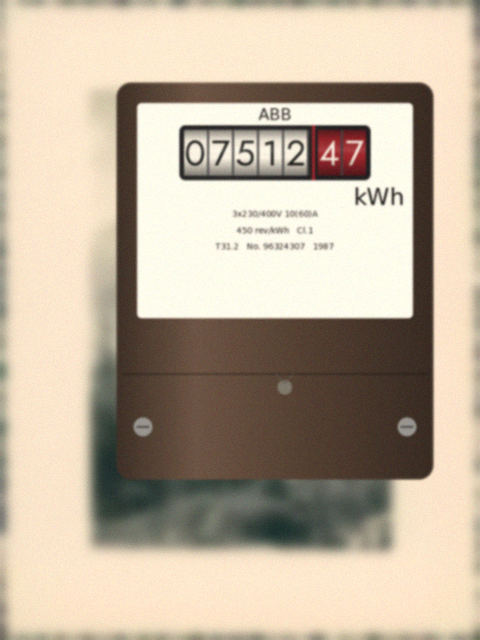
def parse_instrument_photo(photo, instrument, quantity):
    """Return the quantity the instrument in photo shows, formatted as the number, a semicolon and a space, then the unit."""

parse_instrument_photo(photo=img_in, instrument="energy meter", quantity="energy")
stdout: 7512.47; kWh
